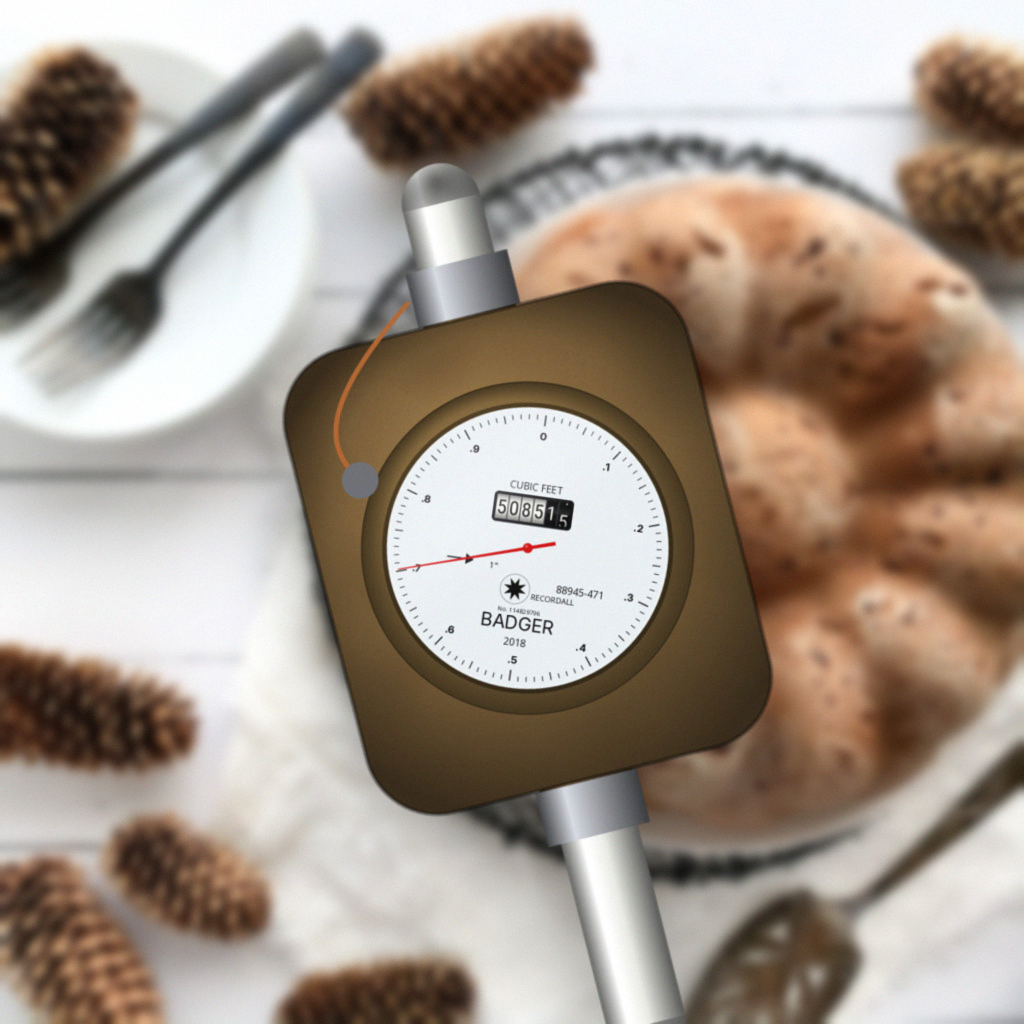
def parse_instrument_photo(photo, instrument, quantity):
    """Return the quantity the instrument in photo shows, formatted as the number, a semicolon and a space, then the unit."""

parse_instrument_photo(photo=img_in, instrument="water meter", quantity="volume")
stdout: 508514.70; ft³
